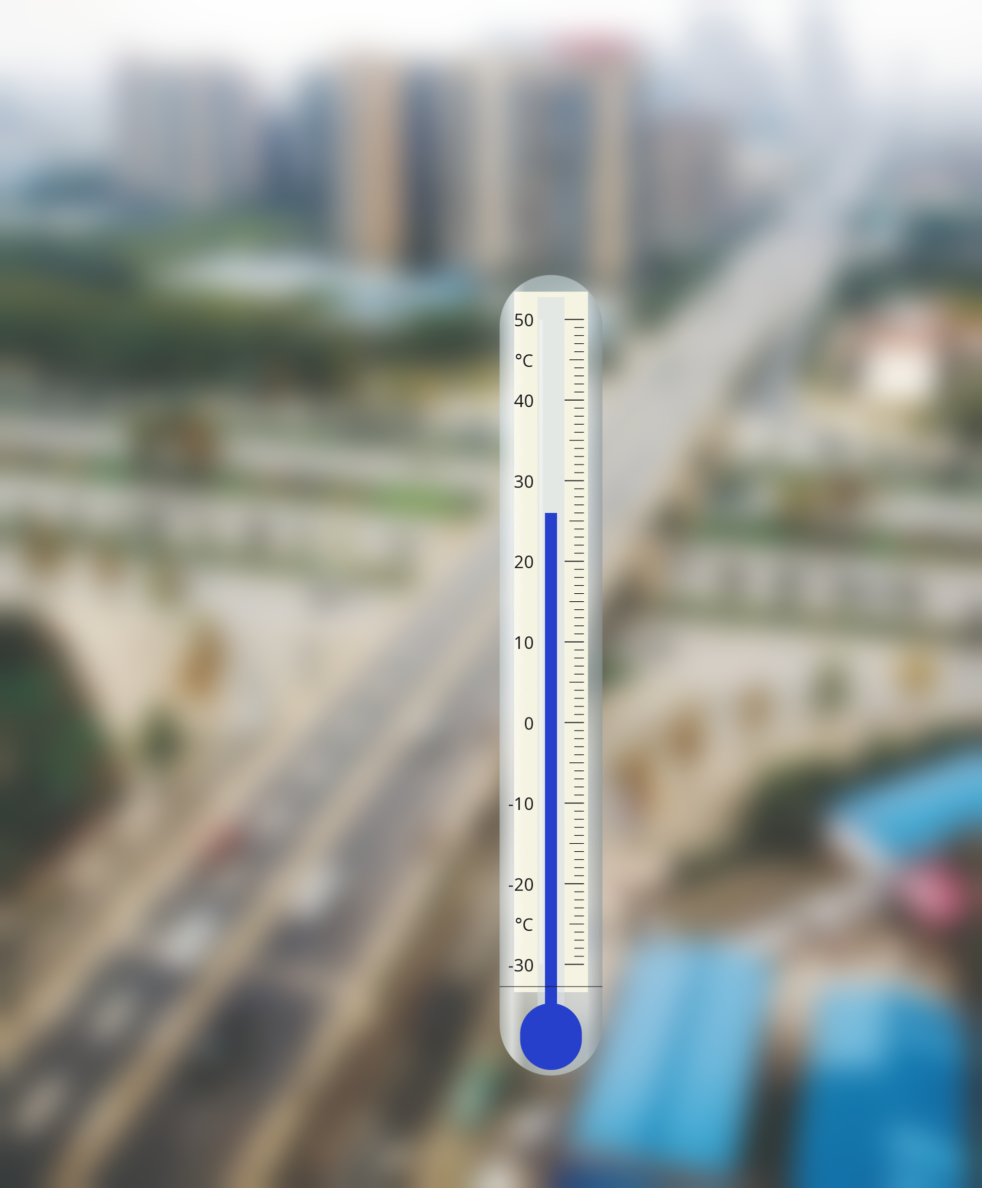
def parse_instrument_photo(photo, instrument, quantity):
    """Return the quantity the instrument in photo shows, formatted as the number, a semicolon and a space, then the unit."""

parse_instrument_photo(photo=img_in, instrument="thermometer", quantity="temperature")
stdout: 26; °C
